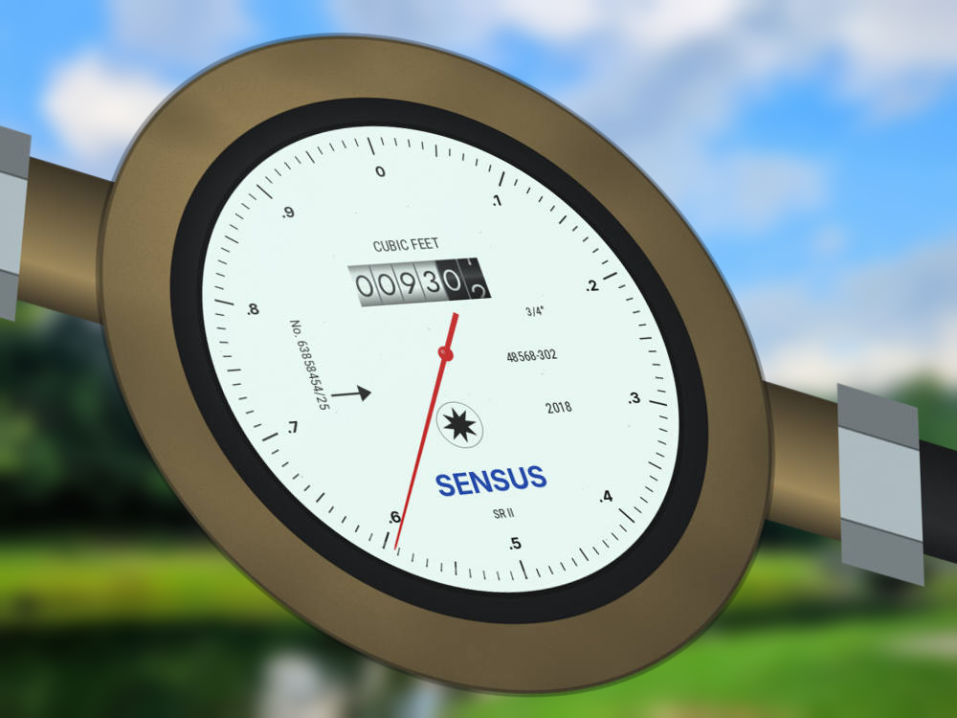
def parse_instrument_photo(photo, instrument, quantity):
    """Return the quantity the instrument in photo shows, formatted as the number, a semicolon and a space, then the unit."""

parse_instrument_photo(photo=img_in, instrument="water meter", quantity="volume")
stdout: 9301.59; ft³
